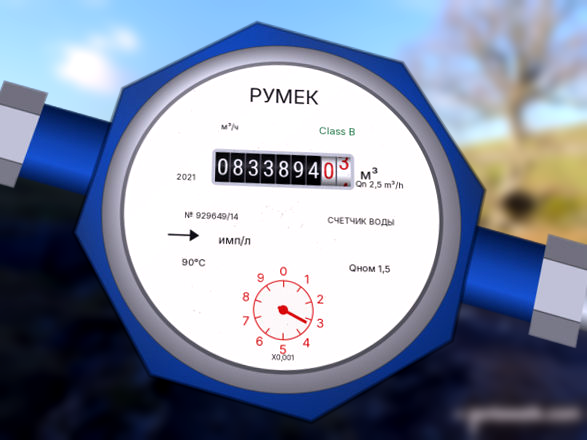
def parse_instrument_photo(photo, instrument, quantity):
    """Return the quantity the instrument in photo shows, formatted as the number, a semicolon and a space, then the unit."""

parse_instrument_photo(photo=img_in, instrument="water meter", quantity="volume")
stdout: 833894.033; m³
